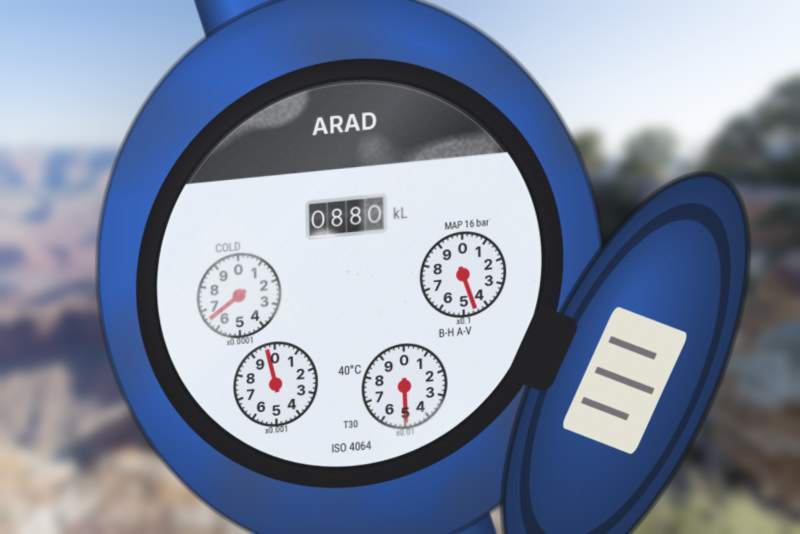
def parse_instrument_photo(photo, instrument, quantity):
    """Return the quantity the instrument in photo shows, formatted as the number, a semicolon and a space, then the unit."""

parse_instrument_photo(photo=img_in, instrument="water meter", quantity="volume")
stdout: 880.4496; kL
